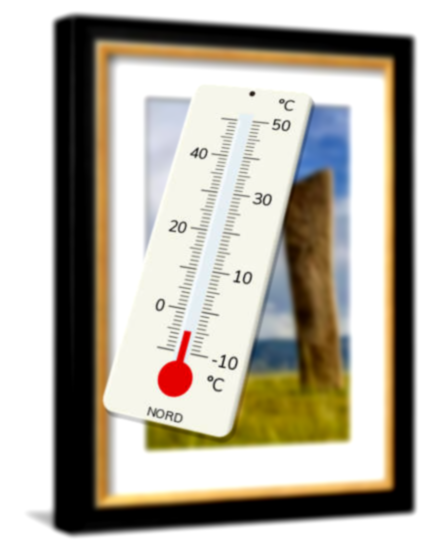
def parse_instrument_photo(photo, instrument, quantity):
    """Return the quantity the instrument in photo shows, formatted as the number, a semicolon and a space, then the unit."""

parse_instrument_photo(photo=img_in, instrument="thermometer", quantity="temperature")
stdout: -5; °C
